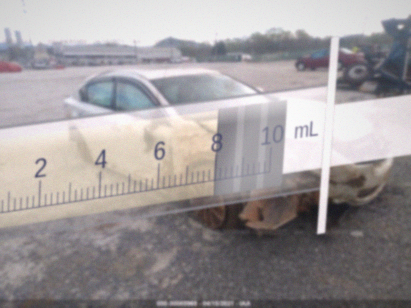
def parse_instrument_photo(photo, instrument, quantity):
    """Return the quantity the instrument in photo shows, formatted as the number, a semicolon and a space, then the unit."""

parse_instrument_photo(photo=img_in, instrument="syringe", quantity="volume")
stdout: 8; mL
